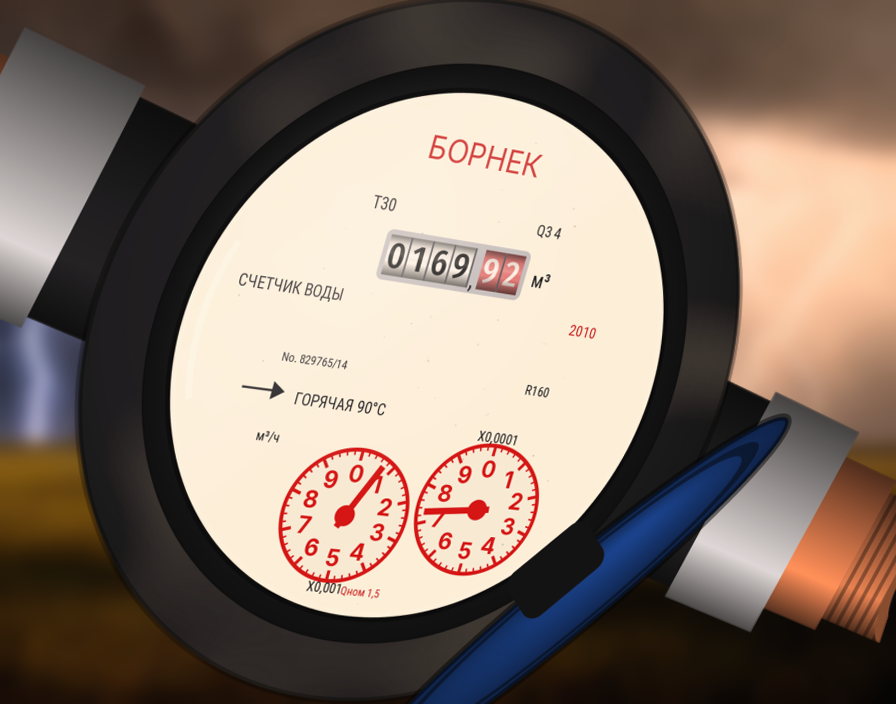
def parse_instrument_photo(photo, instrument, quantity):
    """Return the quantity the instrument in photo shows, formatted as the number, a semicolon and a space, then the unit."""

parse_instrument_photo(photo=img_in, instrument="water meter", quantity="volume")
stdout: 169.9207; m³
